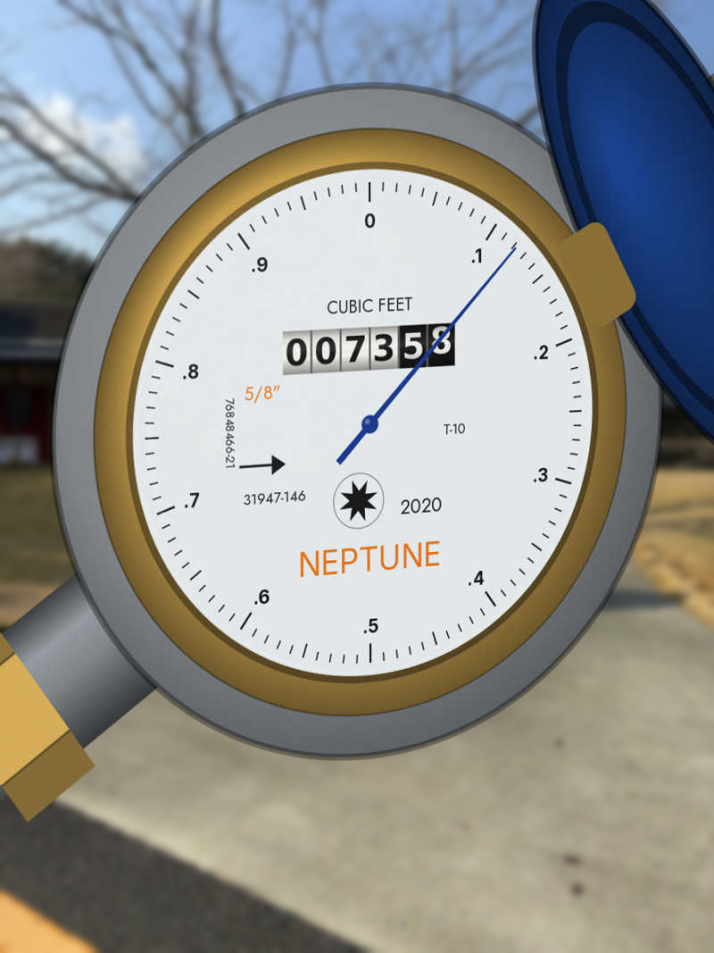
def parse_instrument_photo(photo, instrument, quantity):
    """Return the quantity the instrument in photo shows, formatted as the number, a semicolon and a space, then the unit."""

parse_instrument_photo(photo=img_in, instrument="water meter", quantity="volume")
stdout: 7358.12; ft³
